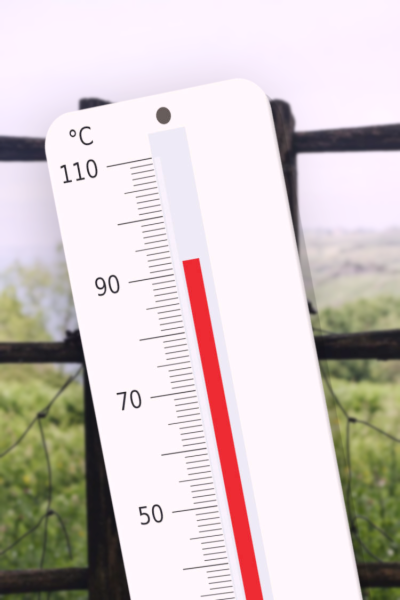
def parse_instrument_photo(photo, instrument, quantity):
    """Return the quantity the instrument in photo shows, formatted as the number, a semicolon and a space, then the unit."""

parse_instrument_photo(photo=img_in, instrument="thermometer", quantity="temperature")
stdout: 92; °C
